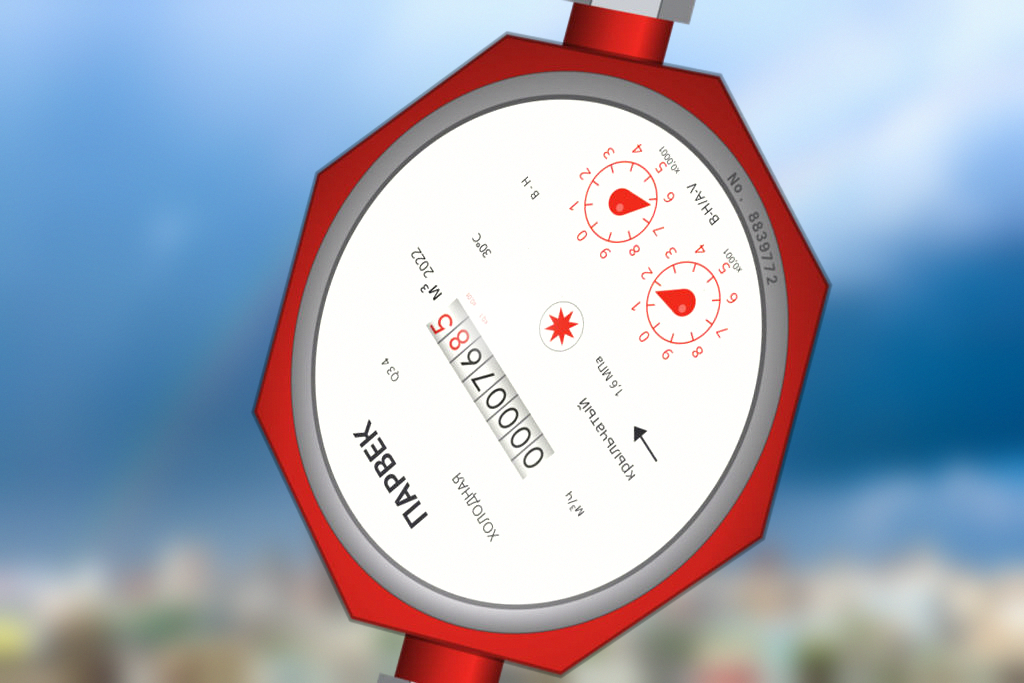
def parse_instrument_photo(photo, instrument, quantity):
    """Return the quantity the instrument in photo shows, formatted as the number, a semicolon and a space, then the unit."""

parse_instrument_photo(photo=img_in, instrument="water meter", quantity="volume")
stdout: 76.8516; m³
